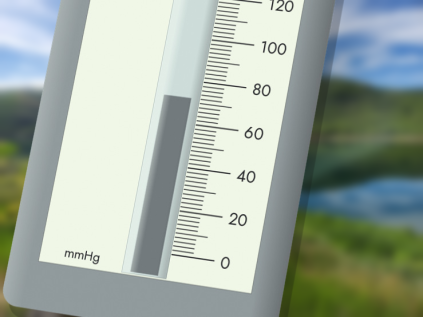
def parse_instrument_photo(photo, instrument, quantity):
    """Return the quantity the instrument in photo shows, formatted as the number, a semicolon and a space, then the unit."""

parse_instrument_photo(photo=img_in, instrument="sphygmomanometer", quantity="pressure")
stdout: 72; mmHg
